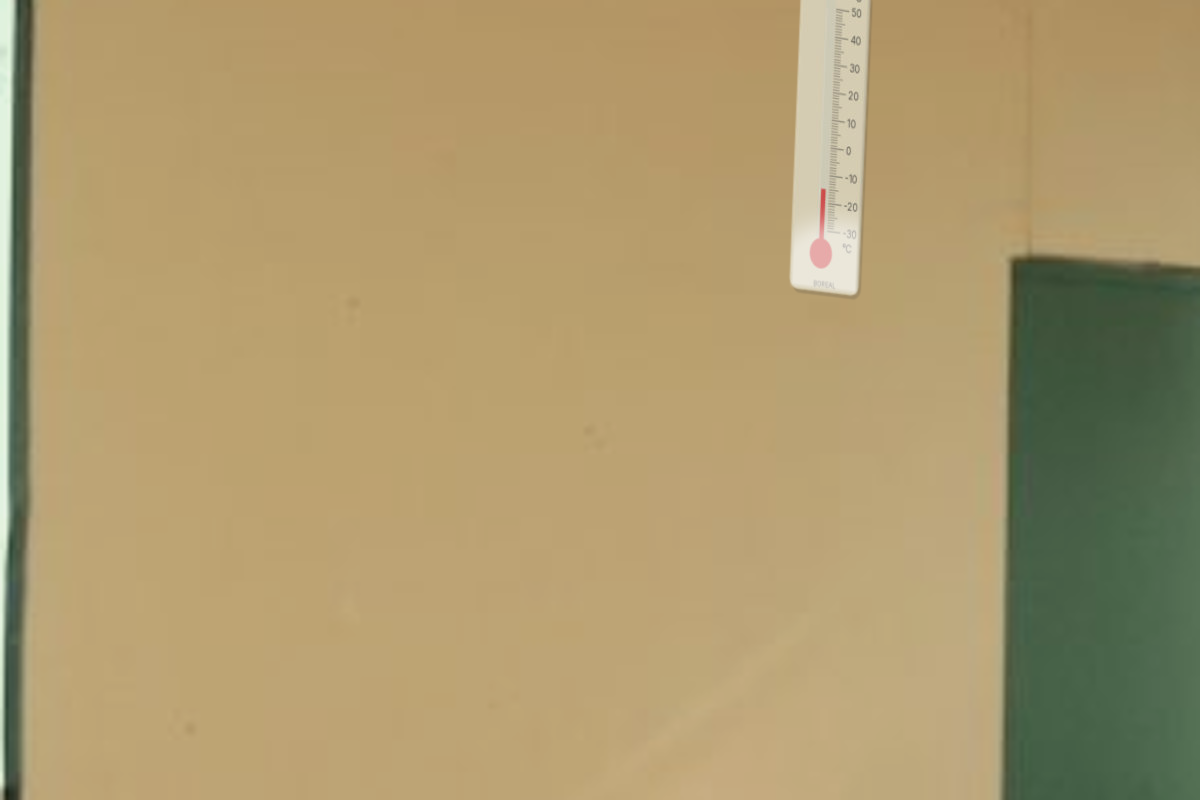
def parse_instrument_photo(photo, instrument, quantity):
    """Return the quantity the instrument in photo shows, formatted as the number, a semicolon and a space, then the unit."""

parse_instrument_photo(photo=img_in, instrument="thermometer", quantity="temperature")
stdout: -15; °C
